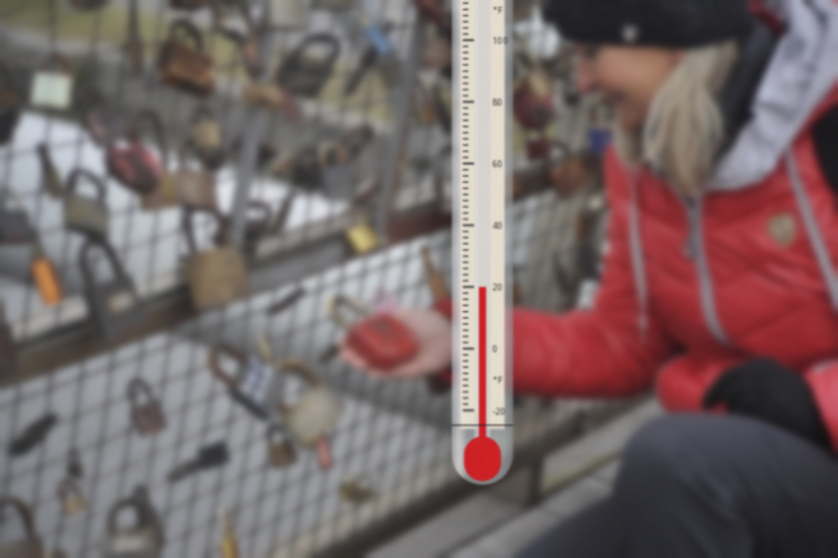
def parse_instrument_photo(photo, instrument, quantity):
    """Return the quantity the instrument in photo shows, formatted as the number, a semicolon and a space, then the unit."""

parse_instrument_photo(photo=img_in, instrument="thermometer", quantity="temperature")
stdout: 20; °F
